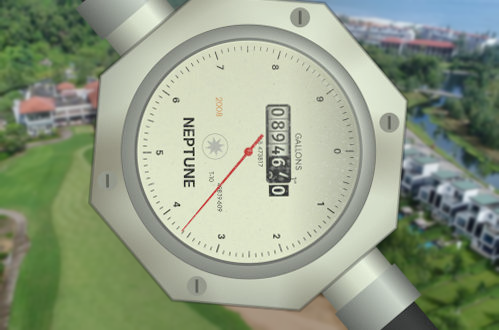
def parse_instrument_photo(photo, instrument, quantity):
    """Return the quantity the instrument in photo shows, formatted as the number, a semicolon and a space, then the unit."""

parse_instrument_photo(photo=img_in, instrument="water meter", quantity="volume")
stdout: 894673.6; gal
